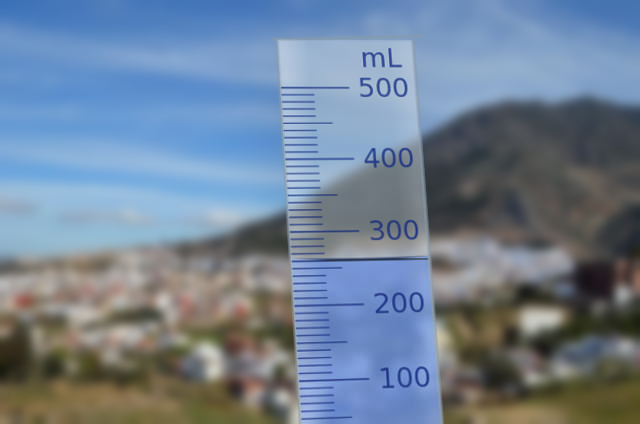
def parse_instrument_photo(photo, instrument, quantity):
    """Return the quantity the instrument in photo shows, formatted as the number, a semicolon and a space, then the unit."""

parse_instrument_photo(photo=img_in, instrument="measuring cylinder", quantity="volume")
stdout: 260; mL
